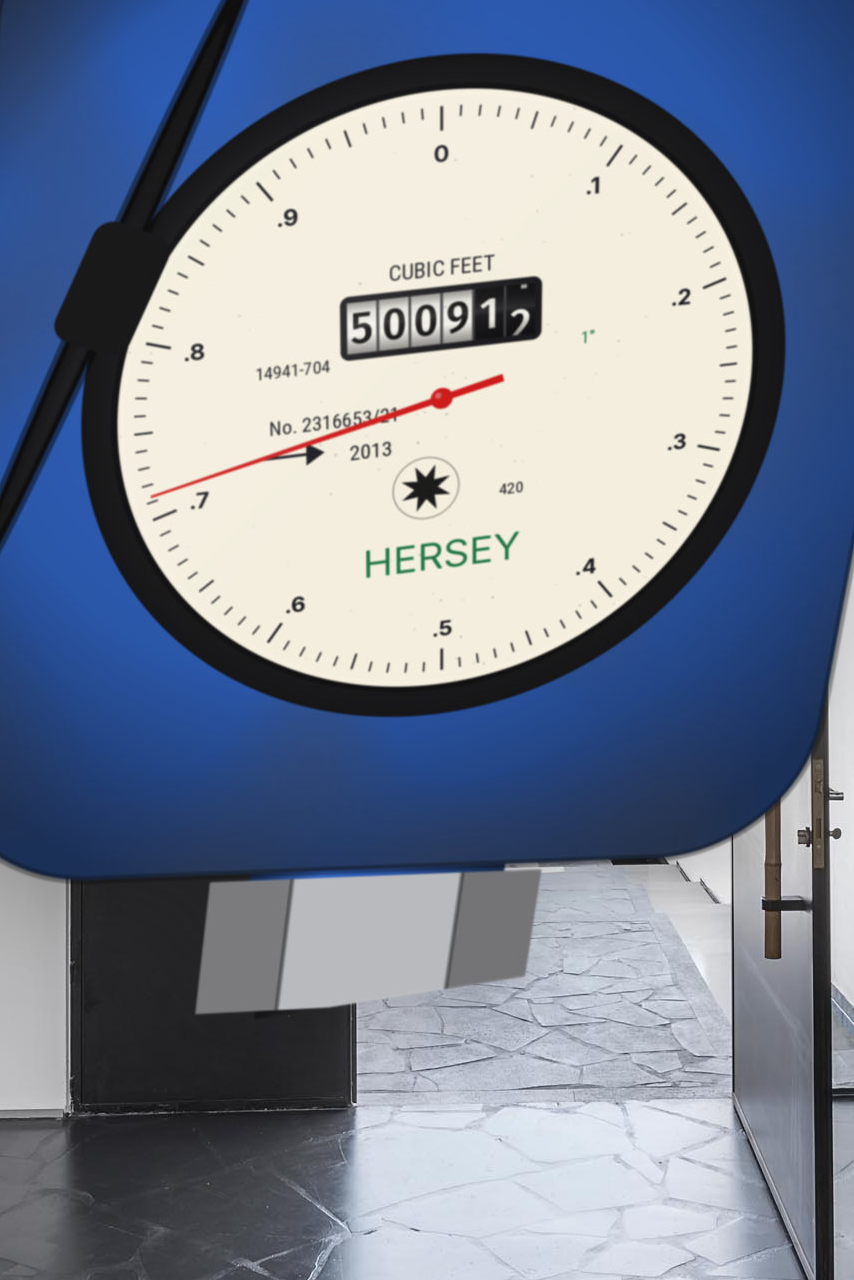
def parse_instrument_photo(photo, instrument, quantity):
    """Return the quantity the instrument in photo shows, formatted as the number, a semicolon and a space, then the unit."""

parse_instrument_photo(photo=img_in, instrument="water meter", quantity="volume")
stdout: 500911.71; ft³
